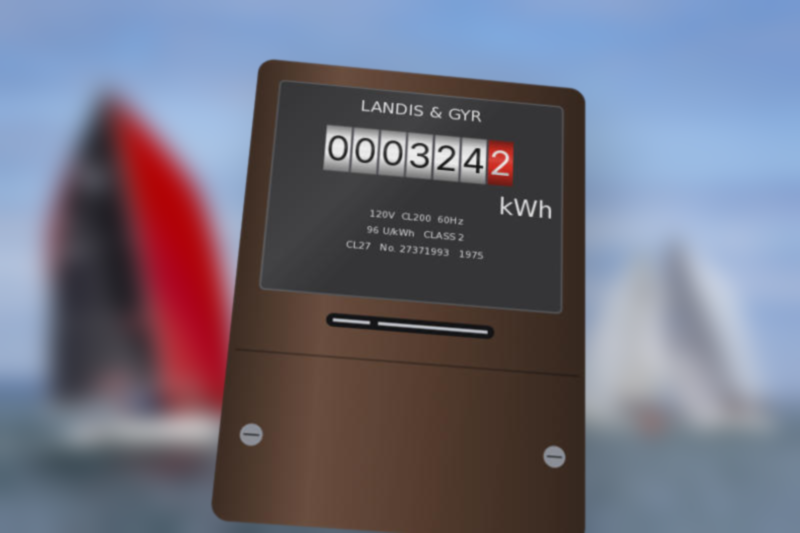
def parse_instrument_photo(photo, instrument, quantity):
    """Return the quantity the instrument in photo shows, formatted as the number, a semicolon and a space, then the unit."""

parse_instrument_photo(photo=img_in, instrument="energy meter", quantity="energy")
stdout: 324.2; kWh
